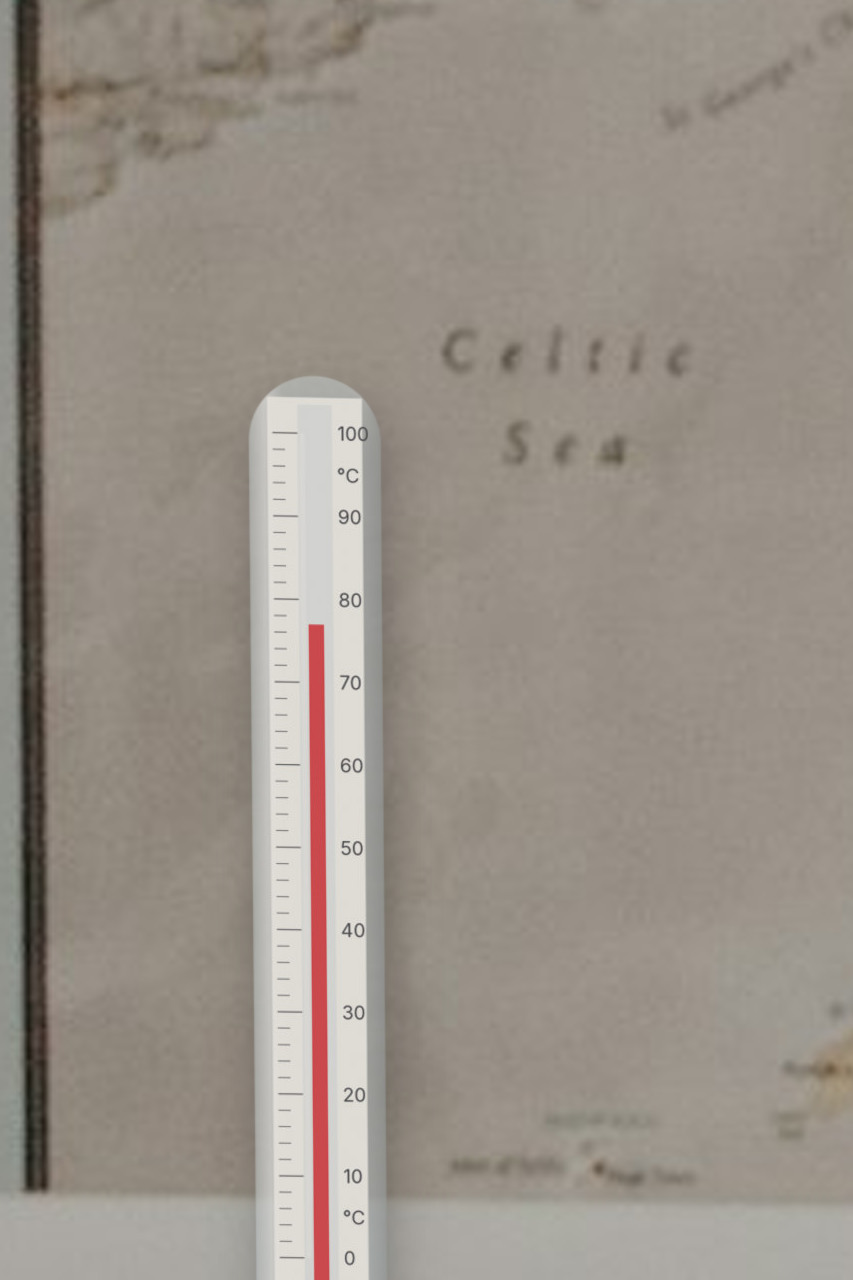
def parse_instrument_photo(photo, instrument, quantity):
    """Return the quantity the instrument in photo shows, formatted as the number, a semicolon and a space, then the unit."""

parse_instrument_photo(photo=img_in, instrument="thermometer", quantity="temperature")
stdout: 77; °C
